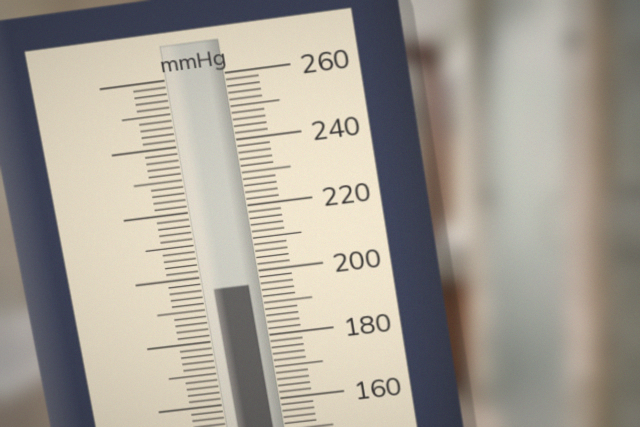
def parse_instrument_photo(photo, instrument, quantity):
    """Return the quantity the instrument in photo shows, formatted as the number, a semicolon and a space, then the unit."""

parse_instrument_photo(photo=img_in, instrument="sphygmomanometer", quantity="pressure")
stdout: 196; mmHg
